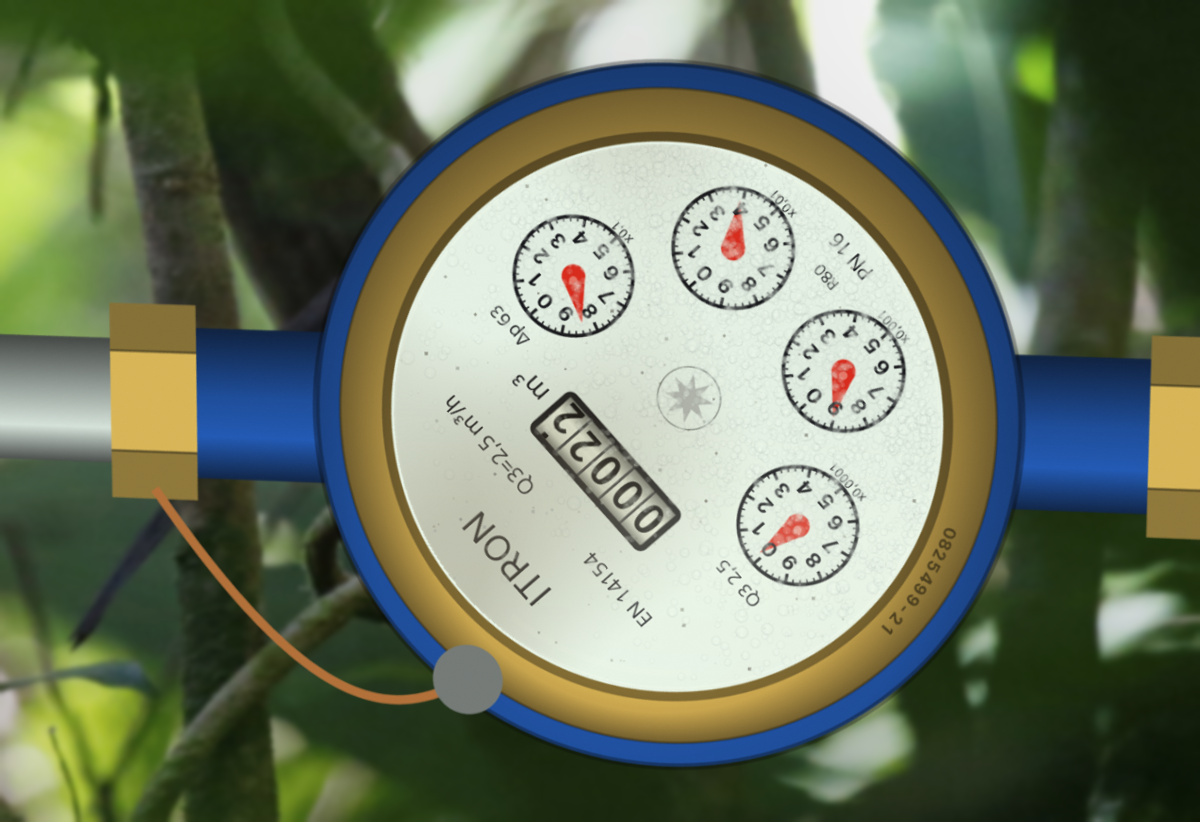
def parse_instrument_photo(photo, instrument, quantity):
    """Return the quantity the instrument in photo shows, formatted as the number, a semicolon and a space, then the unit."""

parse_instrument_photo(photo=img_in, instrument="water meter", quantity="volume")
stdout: 21.8390; m³
